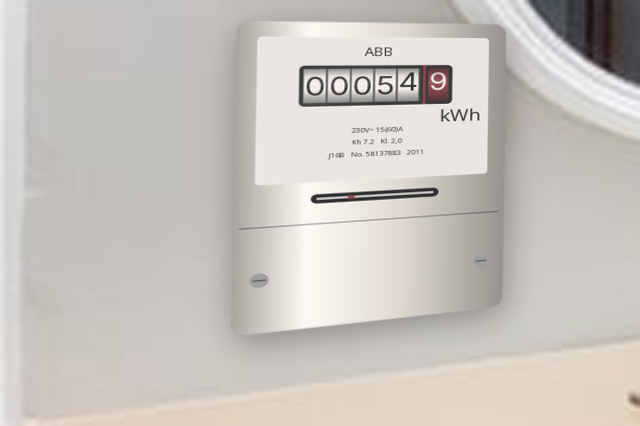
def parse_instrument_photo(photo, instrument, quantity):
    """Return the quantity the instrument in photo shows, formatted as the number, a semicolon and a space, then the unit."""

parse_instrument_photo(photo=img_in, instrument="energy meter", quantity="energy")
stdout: 54.9; kWh
